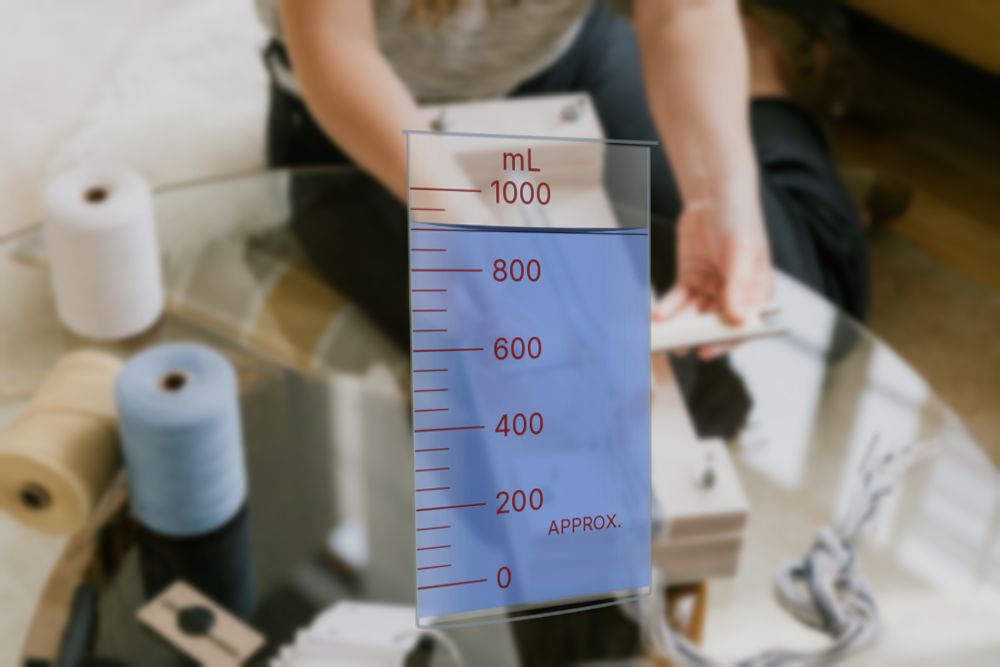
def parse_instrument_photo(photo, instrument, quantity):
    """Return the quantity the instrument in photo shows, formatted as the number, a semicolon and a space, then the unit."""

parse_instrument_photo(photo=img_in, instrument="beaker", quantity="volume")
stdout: 900; mL
